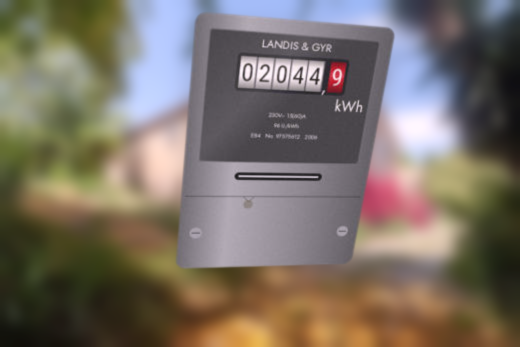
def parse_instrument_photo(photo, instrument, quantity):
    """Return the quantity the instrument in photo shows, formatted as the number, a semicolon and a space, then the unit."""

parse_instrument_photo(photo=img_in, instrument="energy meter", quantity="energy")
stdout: 2044.9; kWh
